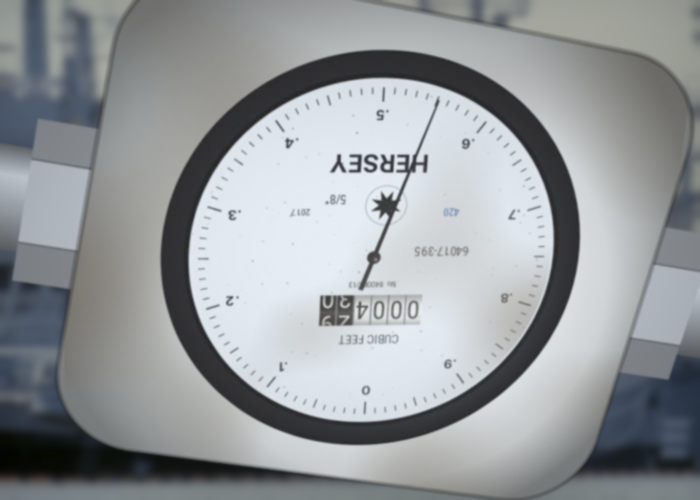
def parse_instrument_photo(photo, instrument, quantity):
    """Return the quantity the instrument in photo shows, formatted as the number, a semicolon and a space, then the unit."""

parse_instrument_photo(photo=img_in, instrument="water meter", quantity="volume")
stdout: 429.55; ft³
